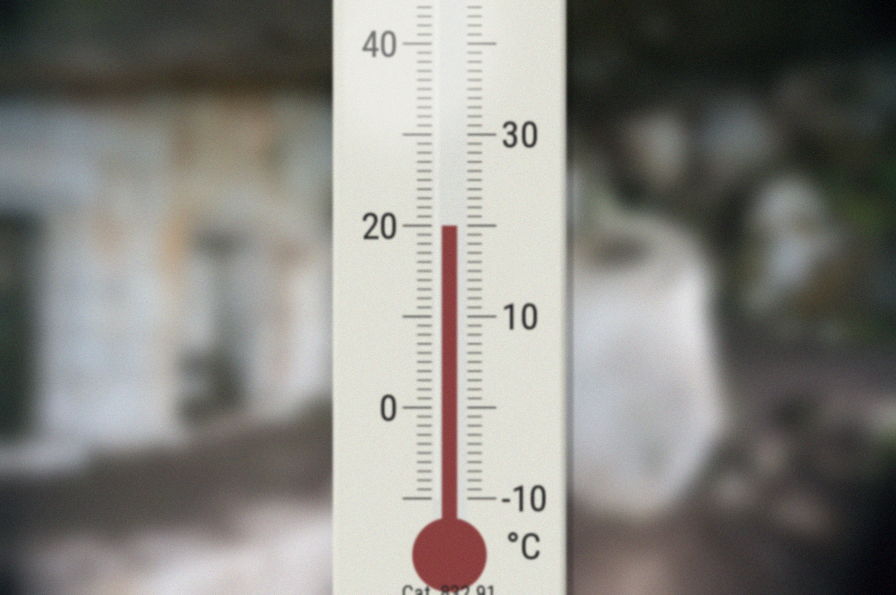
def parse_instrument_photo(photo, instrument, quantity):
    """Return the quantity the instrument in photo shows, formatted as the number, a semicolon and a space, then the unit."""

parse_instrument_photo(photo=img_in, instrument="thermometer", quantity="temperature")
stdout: 20; °C
